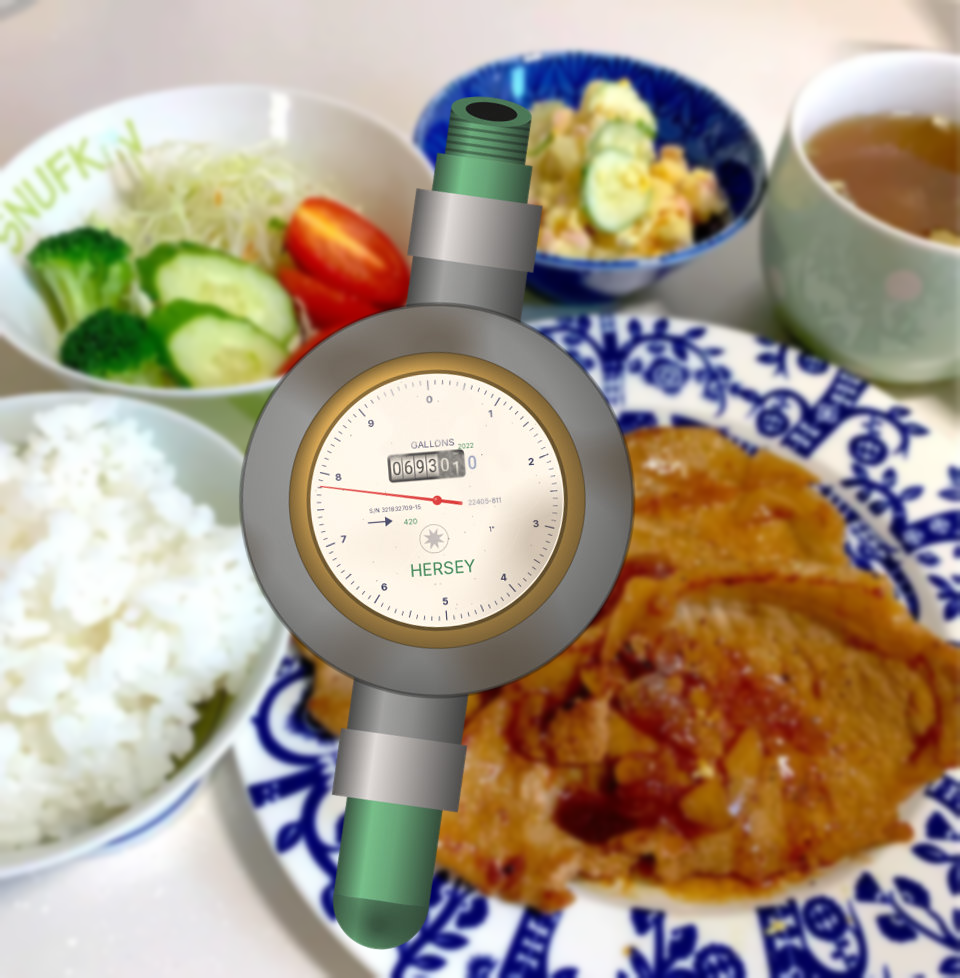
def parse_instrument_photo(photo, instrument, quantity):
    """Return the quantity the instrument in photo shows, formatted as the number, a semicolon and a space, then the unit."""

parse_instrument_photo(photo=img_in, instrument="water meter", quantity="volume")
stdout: 693007.8; gal
